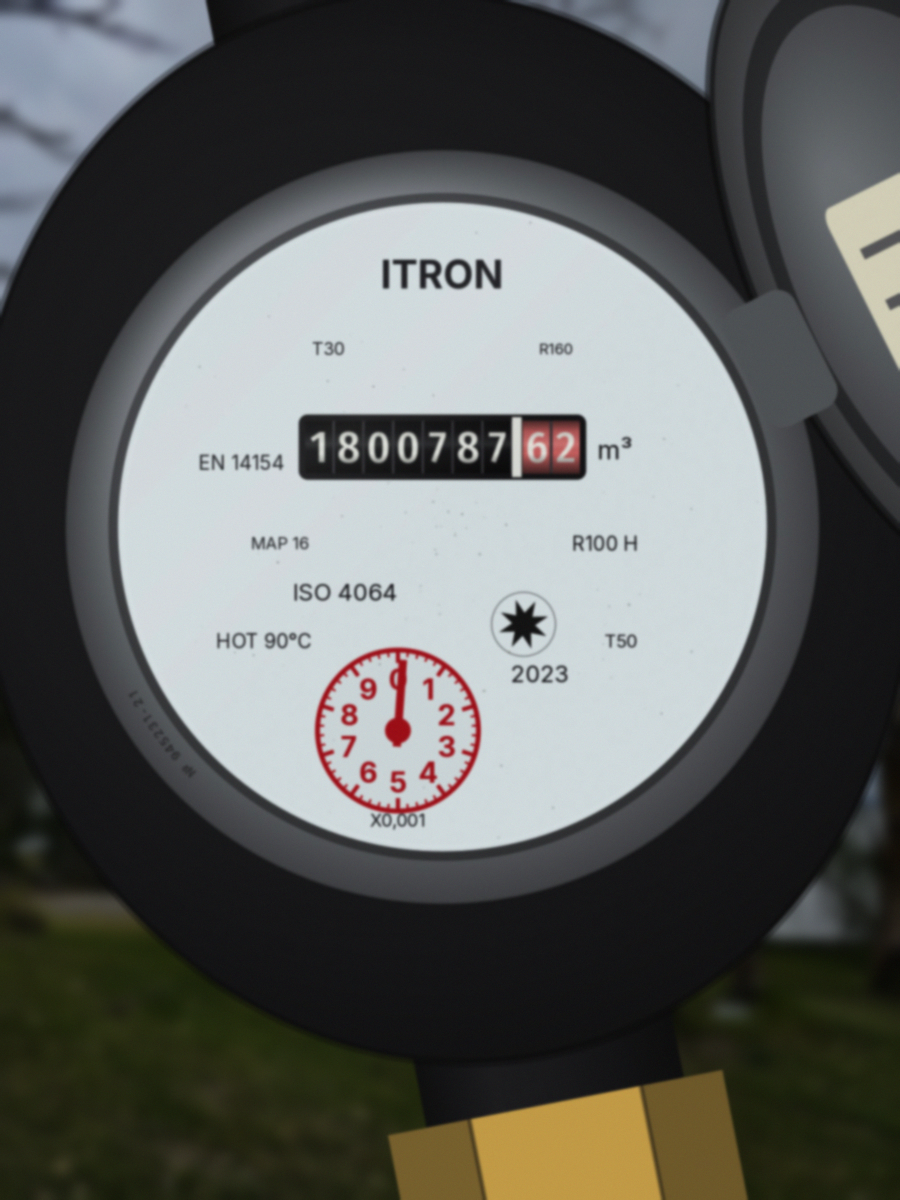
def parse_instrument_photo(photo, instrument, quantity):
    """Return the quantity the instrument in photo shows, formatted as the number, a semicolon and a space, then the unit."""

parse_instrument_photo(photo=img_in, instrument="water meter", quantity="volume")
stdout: 1800787.620; m³
